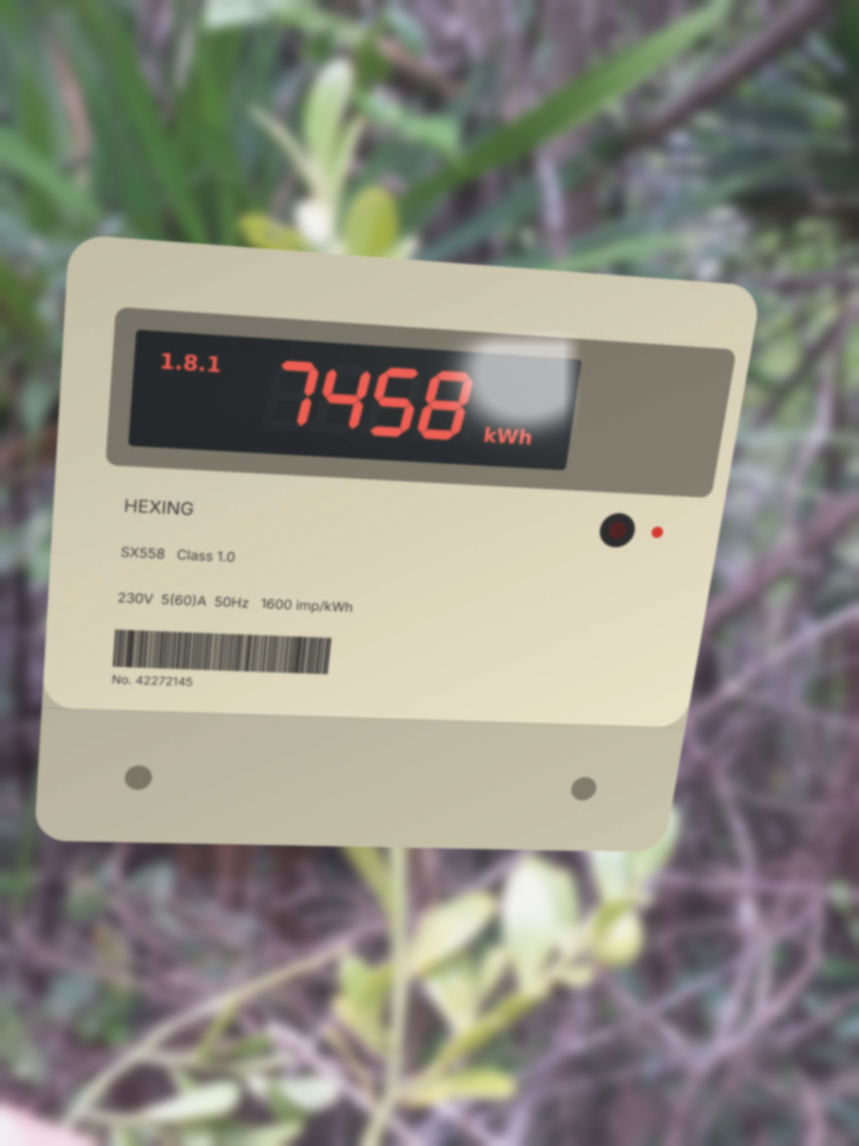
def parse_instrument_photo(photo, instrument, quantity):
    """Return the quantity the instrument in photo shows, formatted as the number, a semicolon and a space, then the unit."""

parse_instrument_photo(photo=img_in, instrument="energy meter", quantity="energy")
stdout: 7458; kWh
